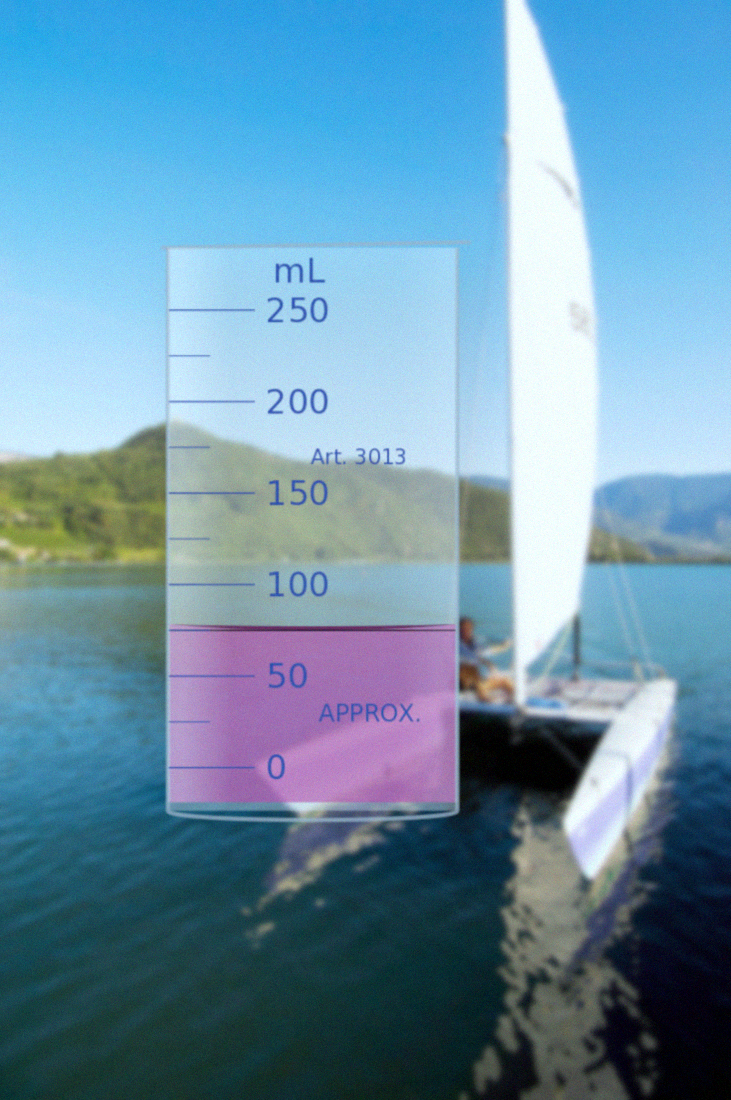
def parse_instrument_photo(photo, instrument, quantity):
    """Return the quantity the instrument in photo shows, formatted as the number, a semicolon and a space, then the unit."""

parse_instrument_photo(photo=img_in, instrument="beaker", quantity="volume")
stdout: 75; mL
